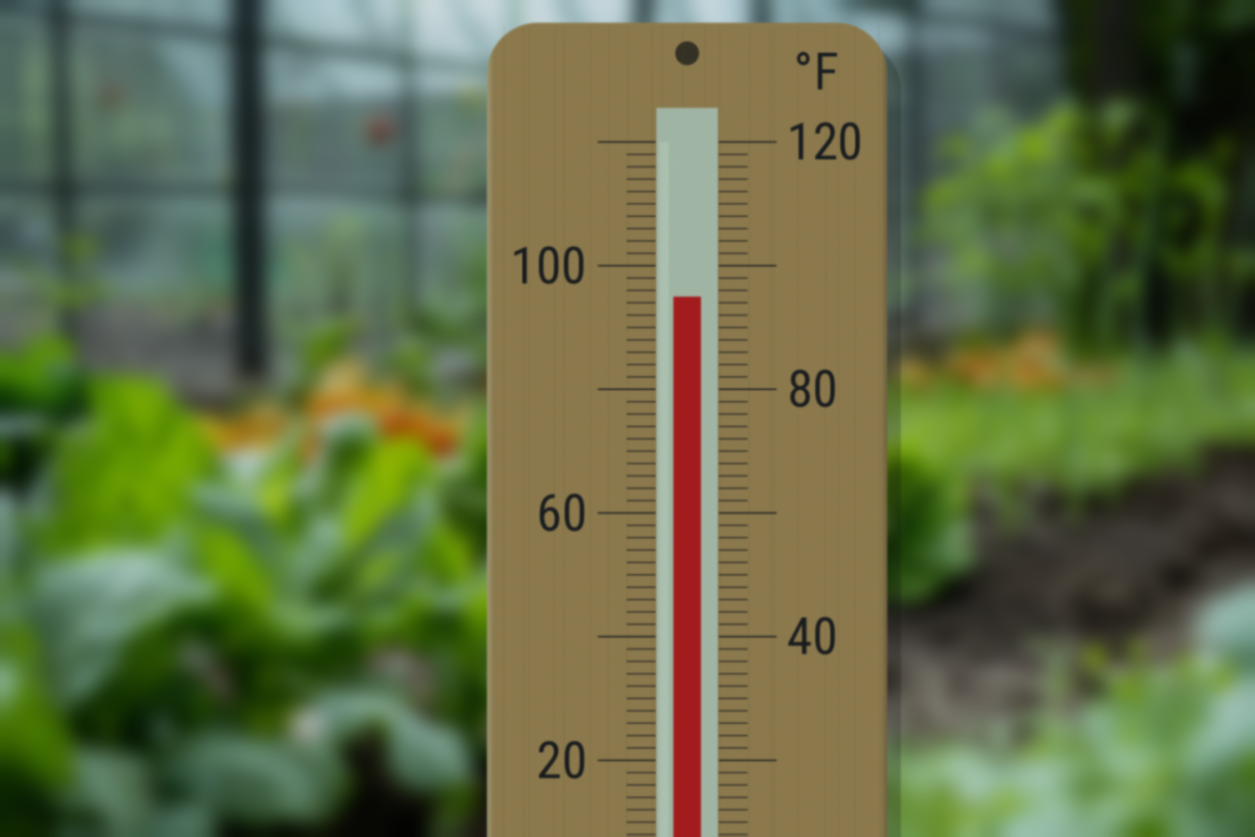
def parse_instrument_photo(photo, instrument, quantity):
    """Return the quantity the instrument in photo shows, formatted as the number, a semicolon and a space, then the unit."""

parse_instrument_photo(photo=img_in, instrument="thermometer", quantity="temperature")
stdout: 95; °F
